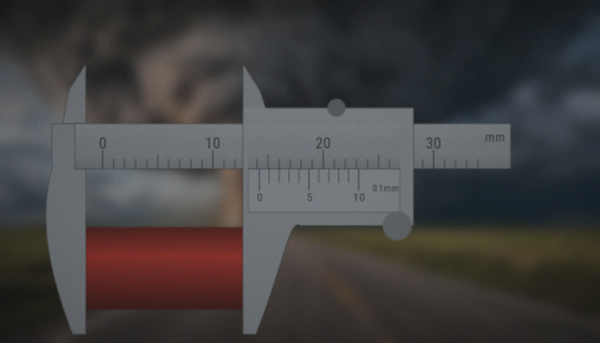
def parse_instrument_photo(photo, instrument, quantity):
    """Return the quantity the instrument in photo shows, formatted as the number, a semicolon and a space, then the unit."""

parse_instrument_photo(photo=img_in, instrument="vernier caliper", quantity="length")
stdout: 14.2; mm
